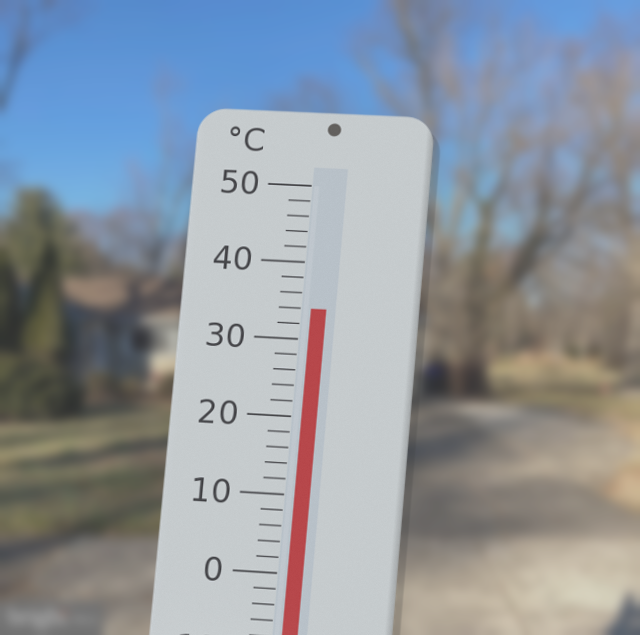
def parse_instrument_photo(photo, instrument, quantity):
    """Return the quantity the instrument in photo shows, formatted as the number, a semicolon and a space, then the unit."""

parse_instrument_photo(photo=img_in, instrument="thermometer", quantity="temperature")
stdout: 34; °C
